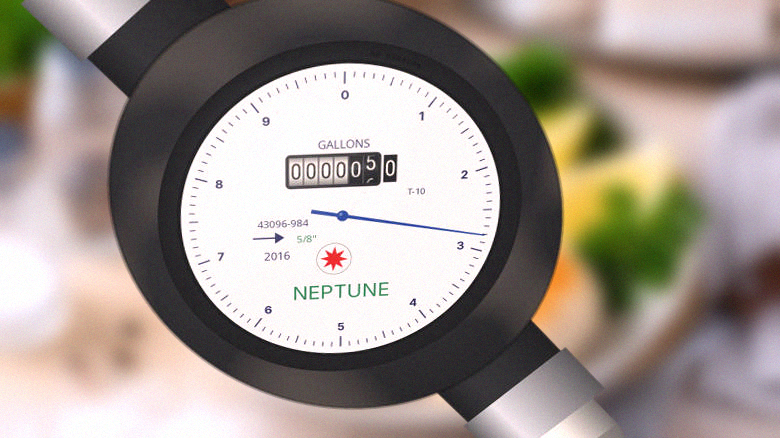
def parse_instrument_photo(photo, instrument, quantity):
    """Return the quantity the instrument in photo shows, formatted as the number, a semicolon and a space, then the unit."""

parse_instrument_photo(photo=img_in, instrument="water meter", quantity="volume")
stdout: 52.8; gal
